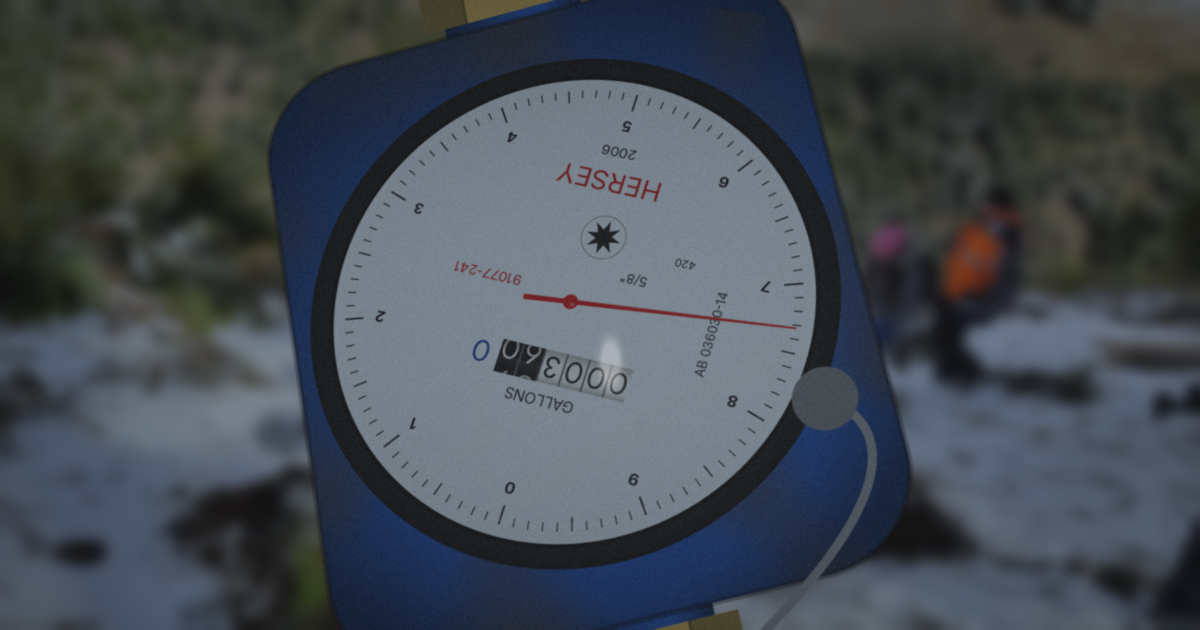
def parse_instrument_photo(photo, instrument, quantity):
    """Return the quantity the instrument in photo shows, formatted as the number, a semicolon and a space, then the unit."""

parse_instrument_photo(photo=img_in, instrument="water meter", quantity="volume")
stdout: 3597.3; gal
